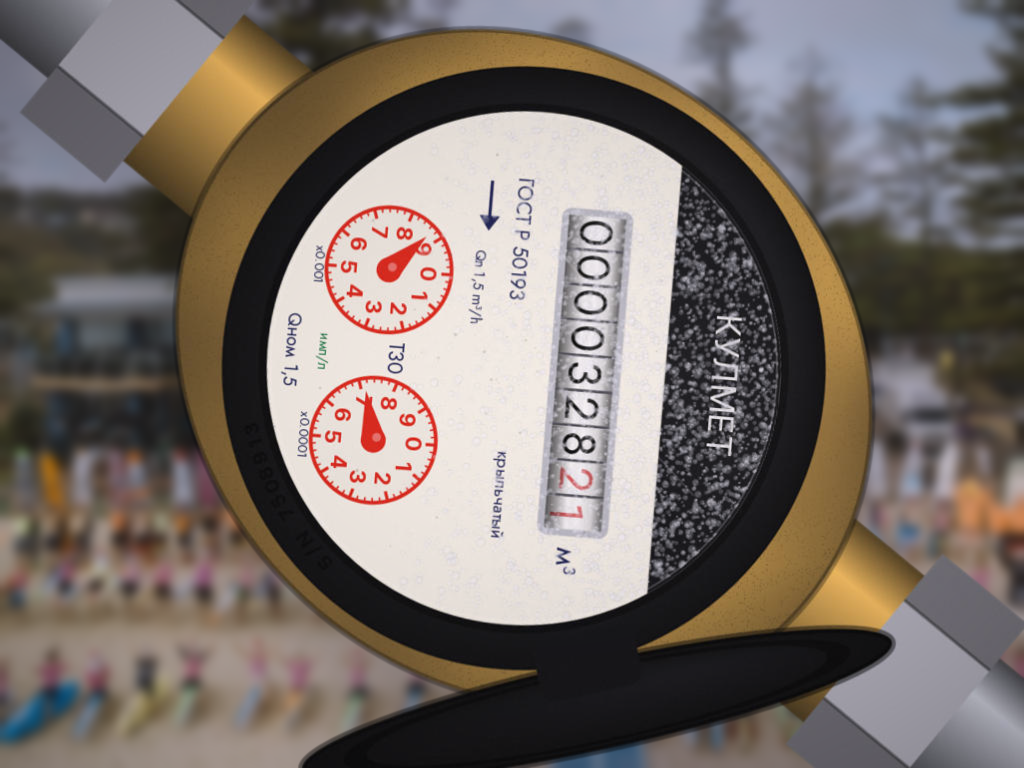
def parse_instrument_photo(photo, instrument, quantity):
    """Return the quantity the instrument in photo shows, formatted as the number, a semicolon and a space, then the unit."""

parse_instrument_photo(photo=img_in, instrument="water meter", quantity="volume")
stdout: 328.2087; m³
